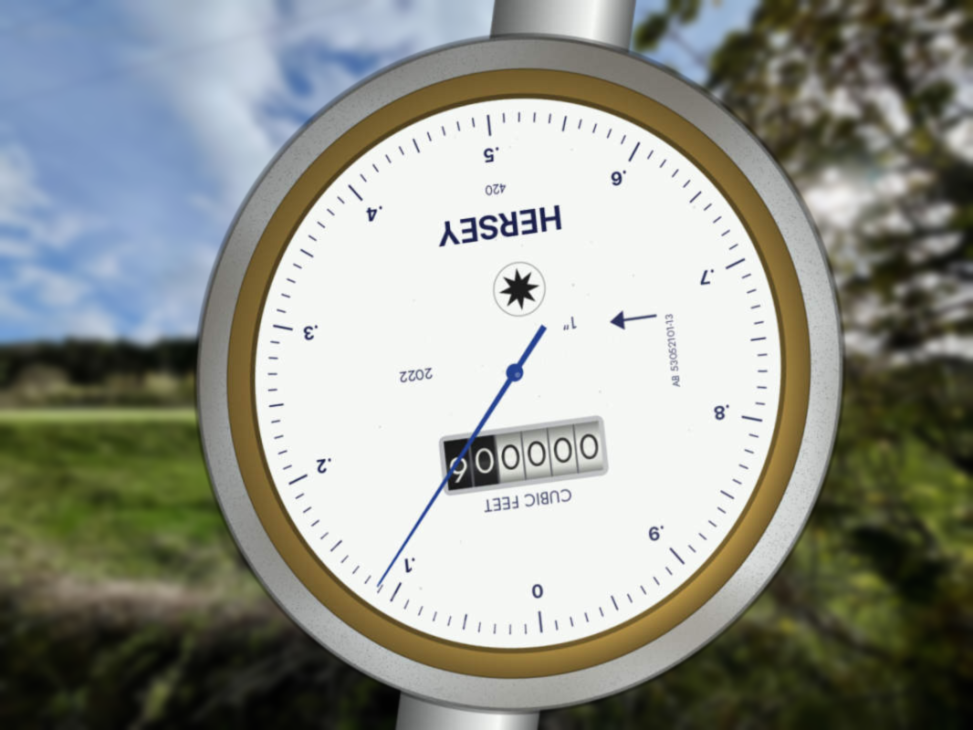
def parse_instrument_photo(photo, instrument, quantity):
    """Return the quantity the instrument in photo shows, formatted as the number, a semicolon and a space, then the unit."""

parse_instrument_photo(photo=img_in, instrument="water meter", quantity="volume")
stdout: 6.11; ft³
